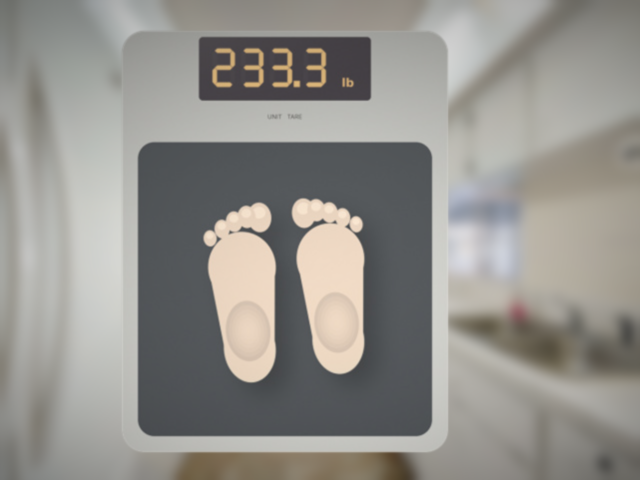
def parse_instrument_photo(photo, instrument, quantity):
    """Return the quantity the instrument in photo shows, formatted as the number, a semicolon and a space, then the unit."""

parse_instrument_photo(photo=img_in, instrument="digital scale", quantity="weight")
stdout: 233.3; lb
